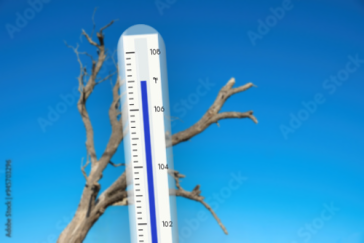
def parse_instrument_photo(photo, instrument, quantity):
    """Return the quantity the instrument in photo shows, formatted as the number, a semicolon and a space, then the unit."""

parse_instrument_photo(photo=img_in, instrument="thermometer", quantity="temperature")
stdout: 107; °F
